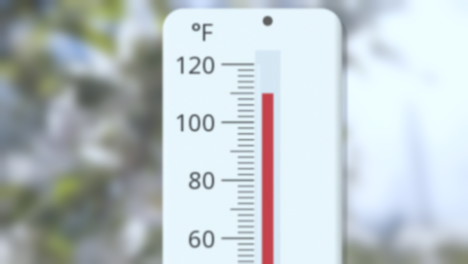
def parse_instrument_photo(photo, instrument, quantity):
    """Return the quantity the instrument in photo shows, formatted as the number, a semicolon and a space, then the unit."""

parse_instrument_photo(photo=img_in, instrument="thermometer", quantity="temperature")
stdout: 110; °F
